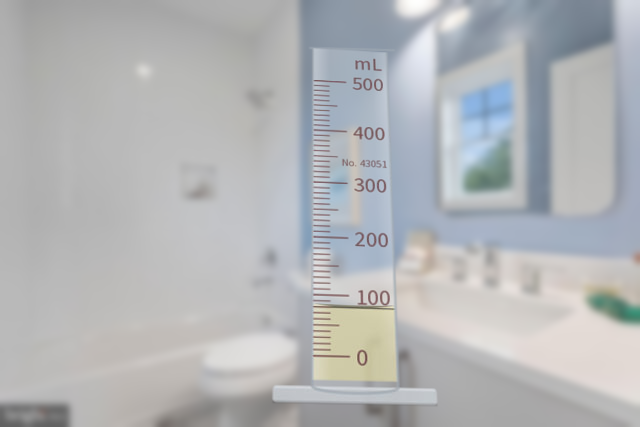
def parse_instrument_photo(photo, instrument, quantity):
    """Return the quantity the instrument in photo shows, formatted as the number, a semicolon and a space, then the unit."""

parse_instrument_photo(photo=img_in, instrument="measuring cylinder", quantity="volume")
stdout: 80; mL
